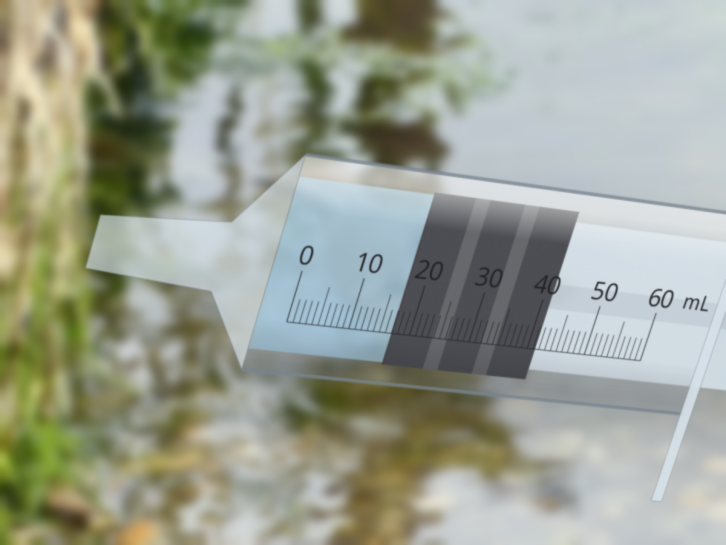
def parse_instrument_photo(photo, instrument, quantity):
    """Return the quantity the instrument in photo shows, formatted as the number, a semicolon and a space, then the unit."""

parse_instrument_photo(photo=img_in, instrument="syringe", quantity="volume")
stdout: 17; mL
